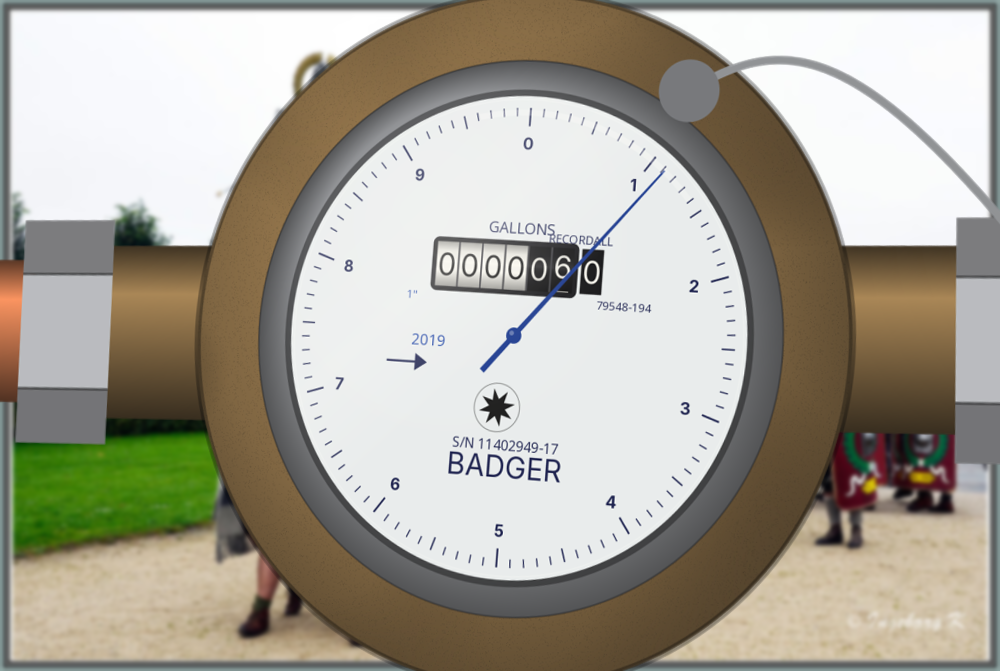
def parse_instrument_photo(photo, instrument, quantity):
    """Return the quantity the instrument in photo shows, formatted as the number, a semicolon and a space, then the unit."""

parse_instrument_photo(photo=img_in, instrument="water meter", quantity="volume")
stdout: 61.1; gal
